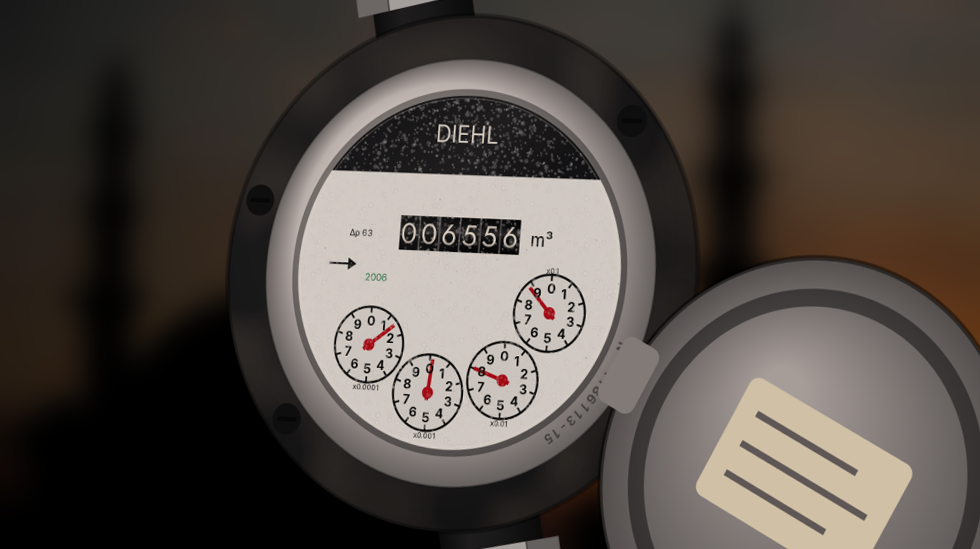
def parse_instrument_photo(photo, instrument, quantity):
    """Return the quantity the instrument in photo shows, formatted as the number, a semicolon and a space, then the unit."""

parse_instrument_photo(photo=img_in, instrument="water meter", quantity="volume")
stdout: 6556.8801; m³
